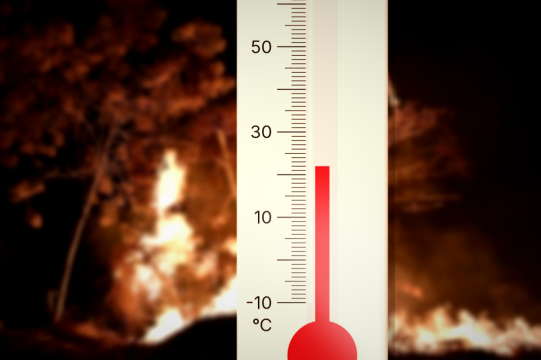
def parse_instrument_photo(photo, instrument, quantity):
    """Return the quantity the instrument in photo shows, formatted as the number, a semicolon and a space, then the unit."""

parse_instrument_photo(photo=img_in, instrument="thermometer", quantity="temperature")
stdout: 22; °C
